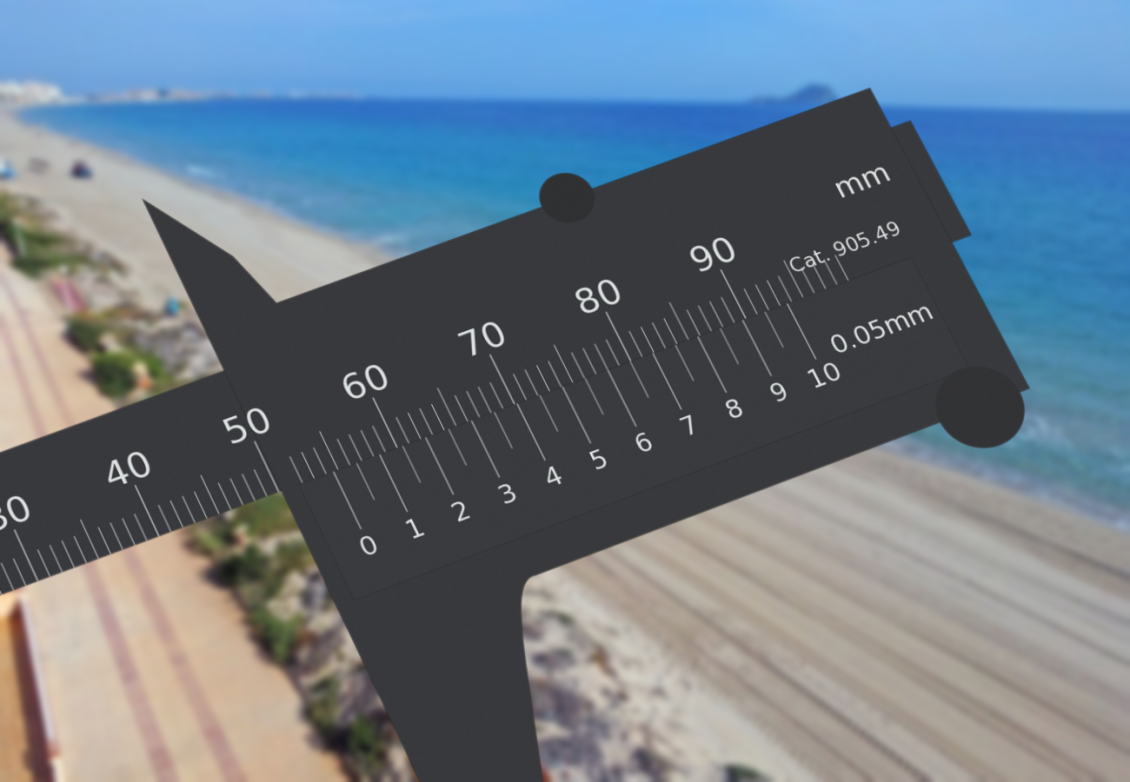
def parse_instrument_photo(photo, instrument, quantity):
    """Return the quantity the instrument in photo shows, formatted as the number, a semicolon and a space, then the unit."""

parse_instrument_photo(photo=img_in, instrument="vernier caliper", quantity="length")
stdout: 54.6; mm
